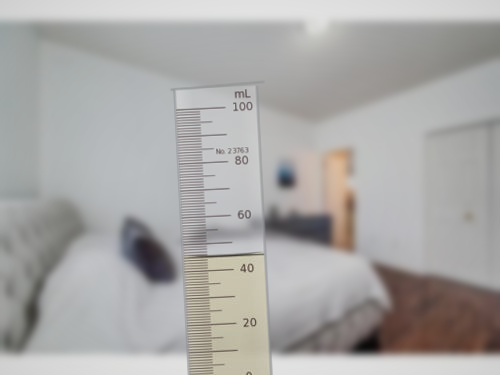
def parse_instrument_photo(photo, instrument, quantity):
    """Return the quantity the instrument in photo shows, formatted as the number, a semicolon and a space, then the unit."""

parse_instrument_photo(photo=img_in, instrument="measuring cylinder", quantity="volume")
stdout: 45; mL
